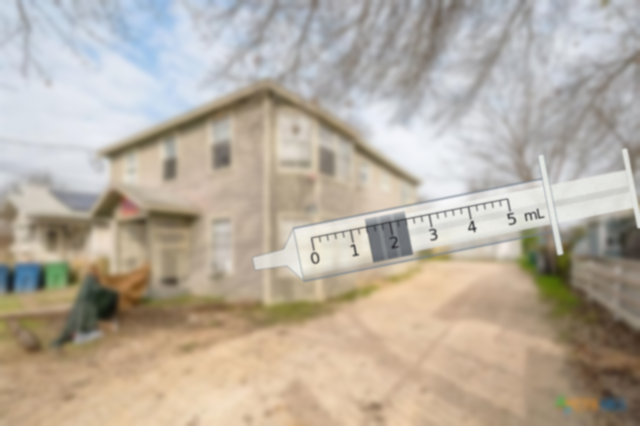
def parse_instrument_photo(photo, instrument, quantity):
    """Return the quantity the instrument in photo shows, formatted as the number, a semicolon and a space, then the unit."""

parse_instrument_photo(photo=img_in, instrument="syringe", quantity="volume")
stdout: 1.4; mL
